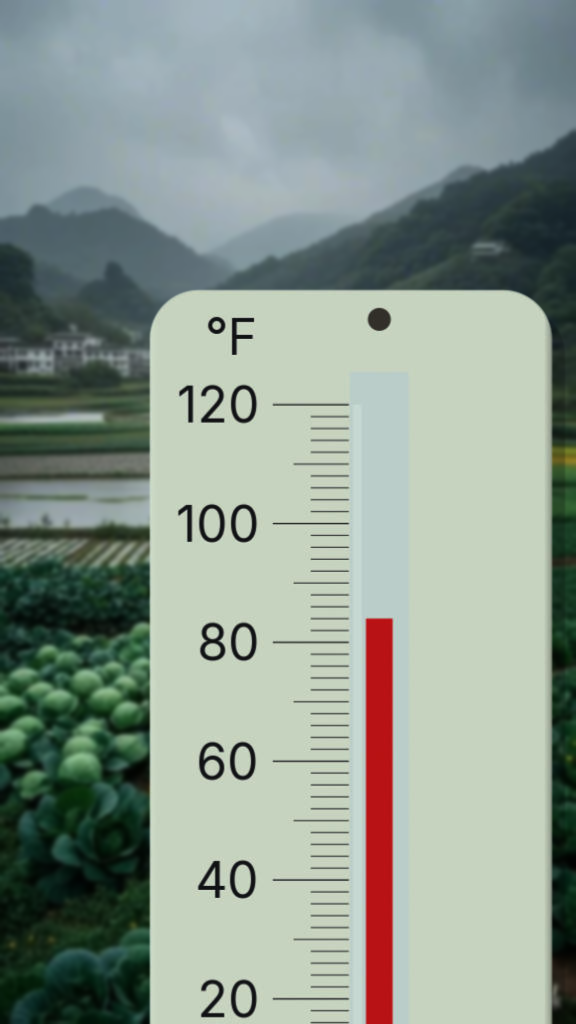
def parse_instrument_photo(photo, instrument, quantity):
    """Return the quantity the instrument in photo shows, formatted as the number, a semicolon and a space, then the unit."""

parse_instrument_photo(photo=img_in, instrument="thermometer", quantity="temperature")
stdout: 84; °F
